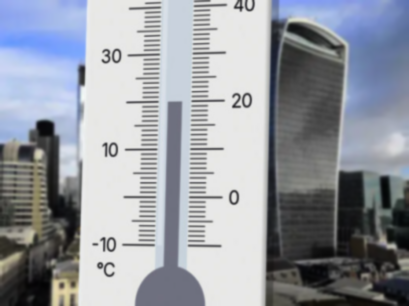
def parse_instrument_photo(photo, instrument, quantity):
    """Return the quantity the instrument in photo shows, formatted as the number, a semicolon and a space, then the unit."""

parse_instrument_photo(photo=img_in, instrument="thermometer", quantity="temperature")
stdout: 20; °C
